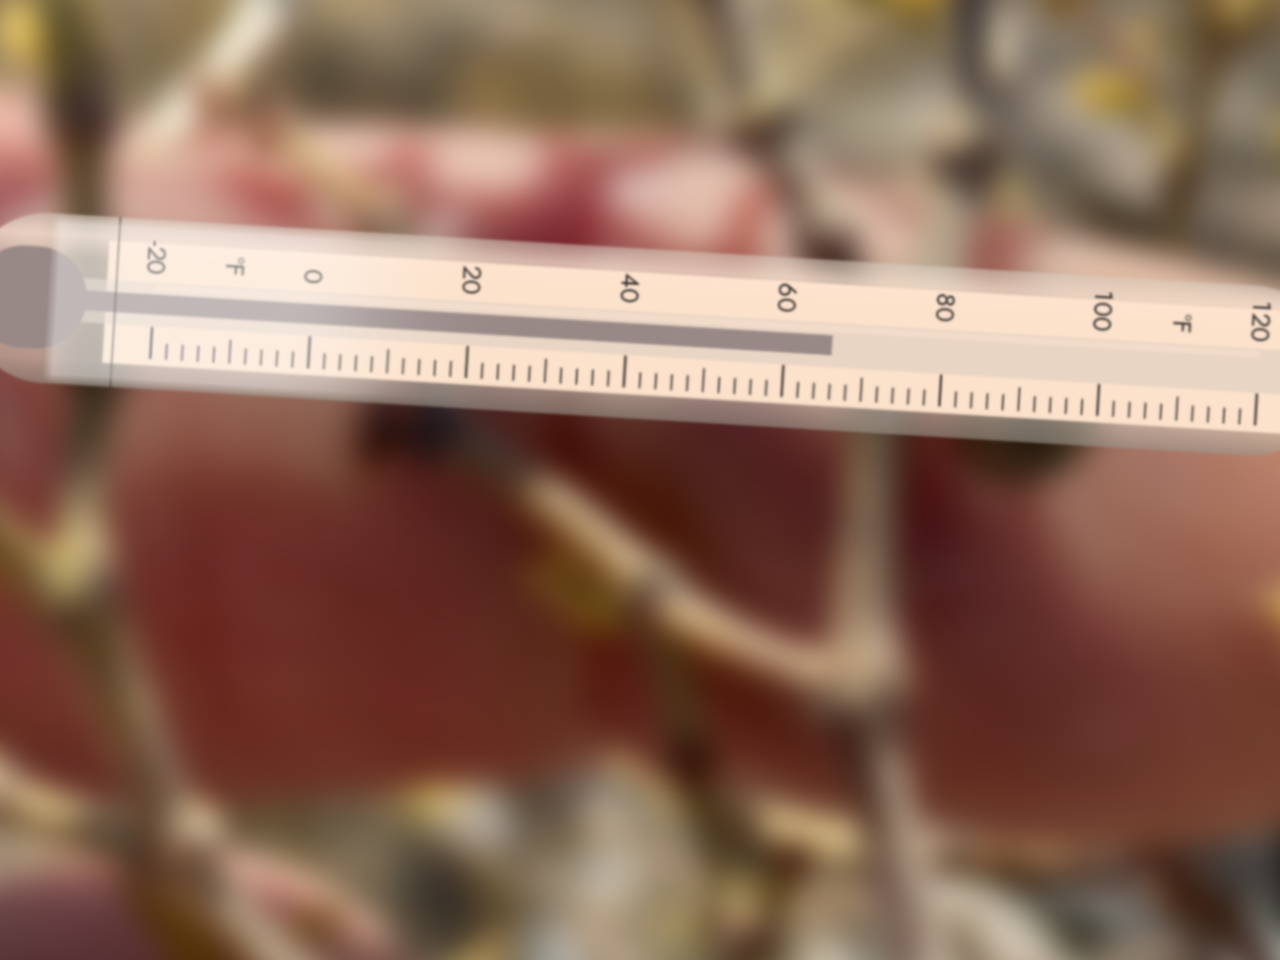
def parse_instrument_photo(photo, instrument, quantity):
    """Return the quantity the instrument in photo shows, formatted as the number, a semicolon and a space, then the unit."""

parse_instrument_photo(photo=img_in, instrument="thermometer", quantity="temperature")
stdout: 66; °F
